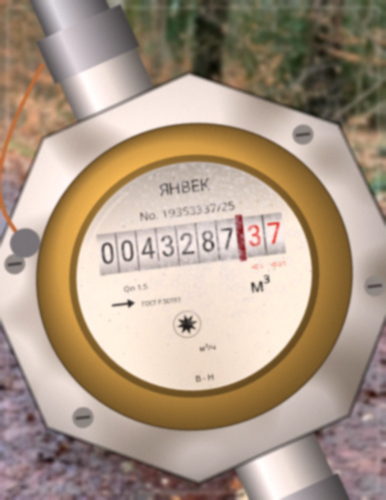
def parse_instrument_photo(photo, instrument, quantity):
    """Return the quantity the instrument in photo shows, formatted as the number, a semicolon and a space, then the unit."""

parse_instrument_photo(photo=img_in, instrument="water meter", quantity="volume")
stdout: 43287.37; m³
